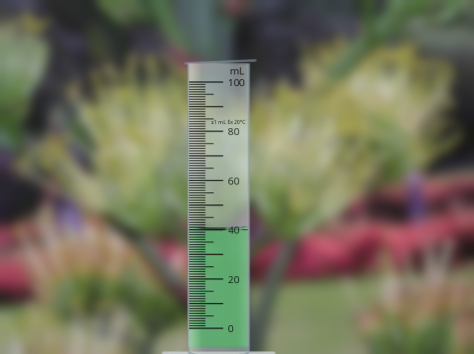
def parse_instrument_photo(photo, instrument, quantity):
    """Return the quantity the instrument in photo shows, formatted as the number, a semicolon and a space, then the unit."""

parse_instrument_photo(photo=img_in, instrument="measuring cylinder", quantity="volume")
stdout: 40; mL
